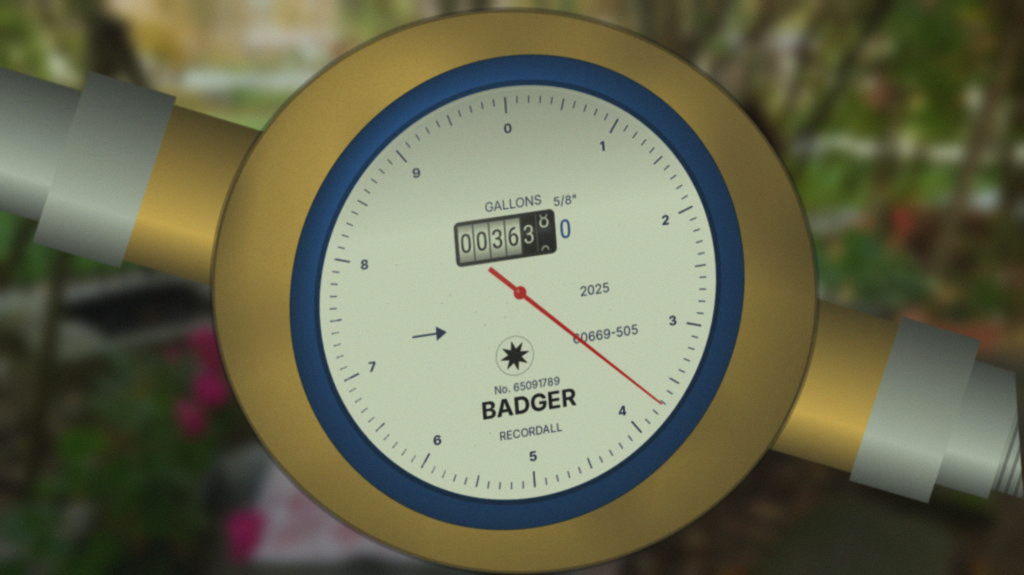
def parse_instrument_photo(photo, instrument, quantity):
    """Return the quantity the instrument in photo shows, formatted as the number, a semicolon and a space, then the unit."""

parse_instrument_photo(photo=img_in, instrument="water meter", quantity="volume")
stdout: 36383.7; gal
